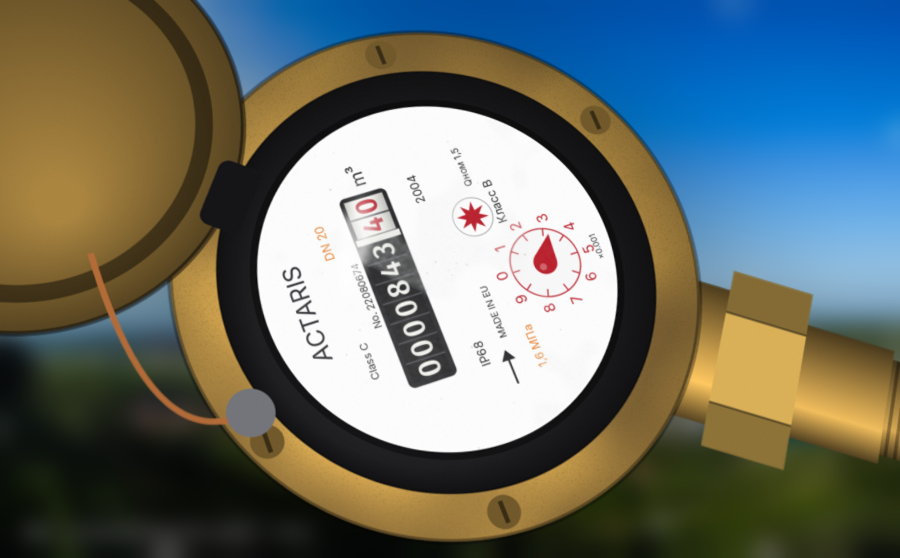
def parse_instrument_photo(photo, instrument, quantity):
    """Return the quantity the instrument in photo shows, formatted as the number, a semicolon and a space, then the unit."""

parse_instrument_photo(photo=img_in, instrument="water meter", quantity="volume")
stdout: 843.403; m³
